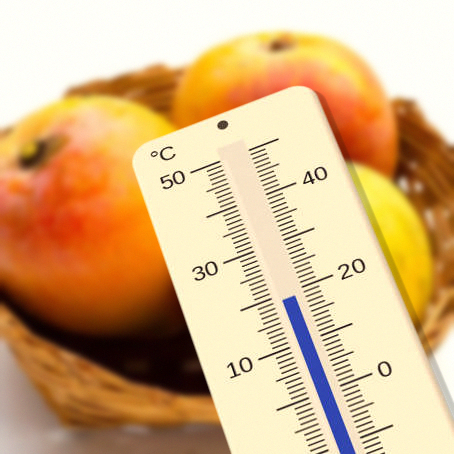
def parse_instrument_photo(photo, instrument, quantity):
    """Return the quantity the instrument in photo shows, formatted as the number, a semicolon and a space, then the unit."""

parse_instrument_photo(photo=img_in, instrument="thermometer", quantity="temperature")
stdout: 19; °C
